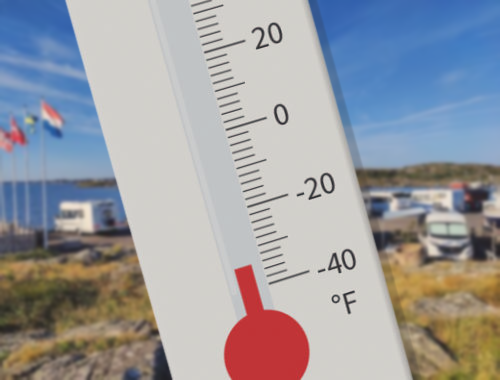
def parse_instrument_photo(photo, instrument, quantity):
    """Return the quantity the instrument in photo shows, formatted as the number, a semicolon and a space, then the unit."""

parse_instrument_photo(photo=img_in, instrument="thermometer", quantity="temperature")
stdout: -34; °F
